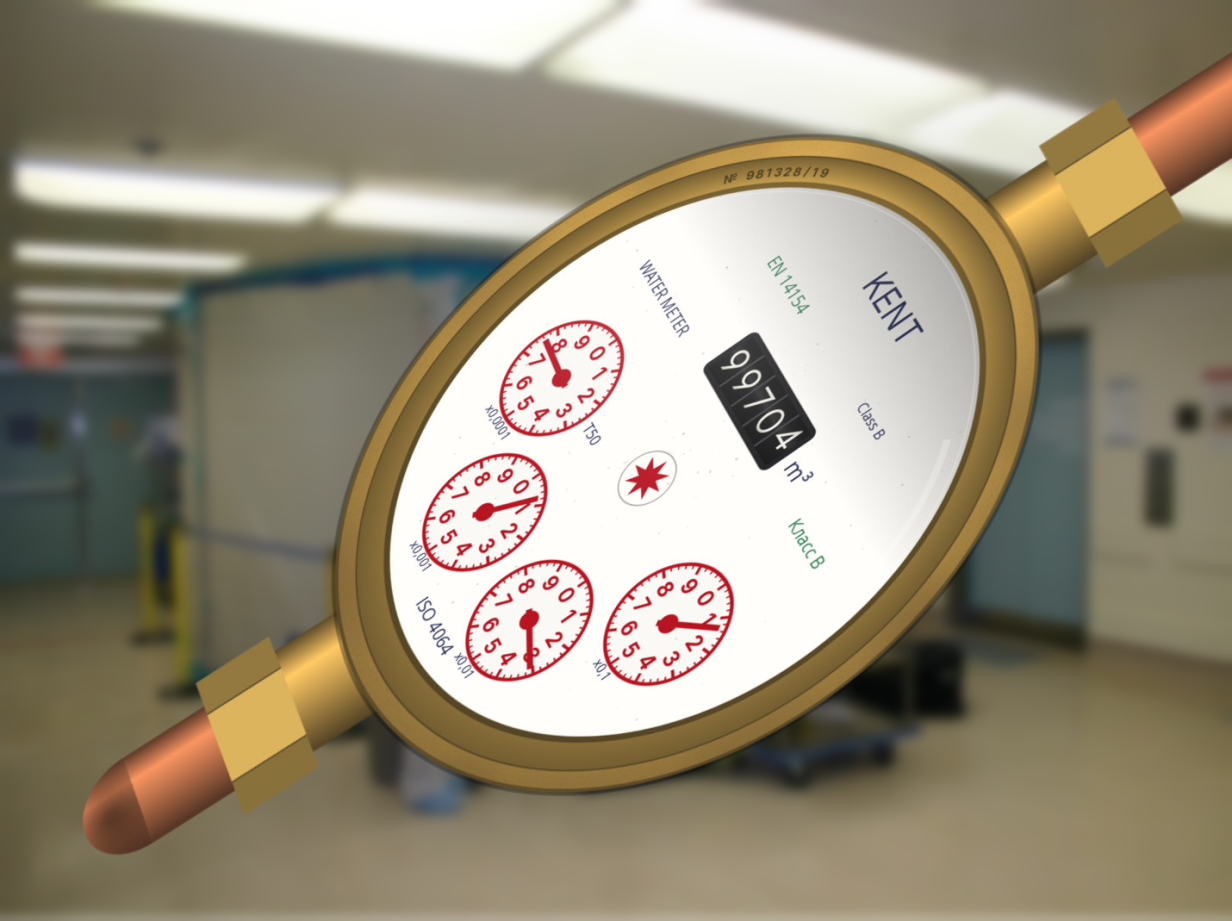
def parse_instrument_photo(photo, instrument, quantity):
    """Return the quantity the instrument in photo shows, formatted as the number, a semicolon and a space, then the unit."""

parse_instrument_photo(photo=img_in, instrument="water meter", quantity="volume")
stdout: 99704.1307; m³
